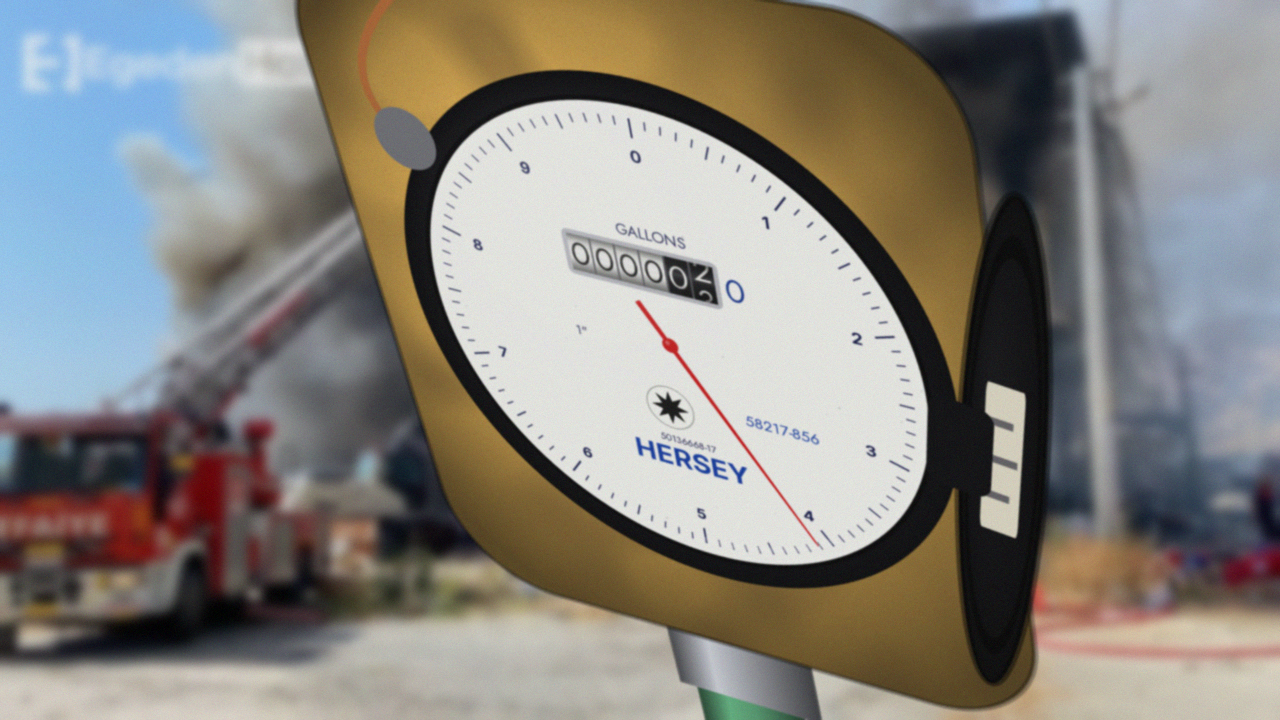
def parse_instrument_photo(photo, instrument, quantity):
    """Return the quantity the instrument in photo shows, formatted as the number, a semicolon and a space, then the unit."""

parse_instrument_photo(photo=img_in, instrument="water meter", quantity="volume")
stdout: 24.1; gal
